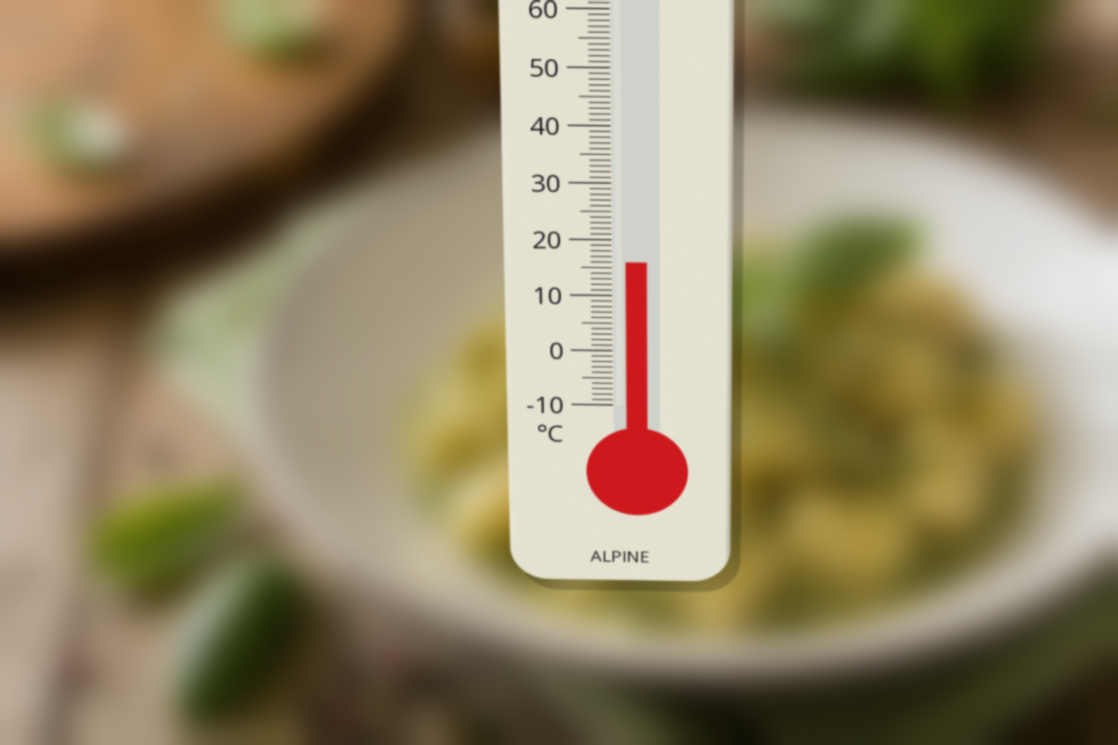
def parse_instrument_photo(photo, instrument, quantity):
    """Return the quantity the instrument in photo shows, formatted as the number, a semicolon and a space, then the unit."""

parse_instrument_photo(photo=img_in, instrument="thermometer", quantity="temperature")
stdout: 16; °C
